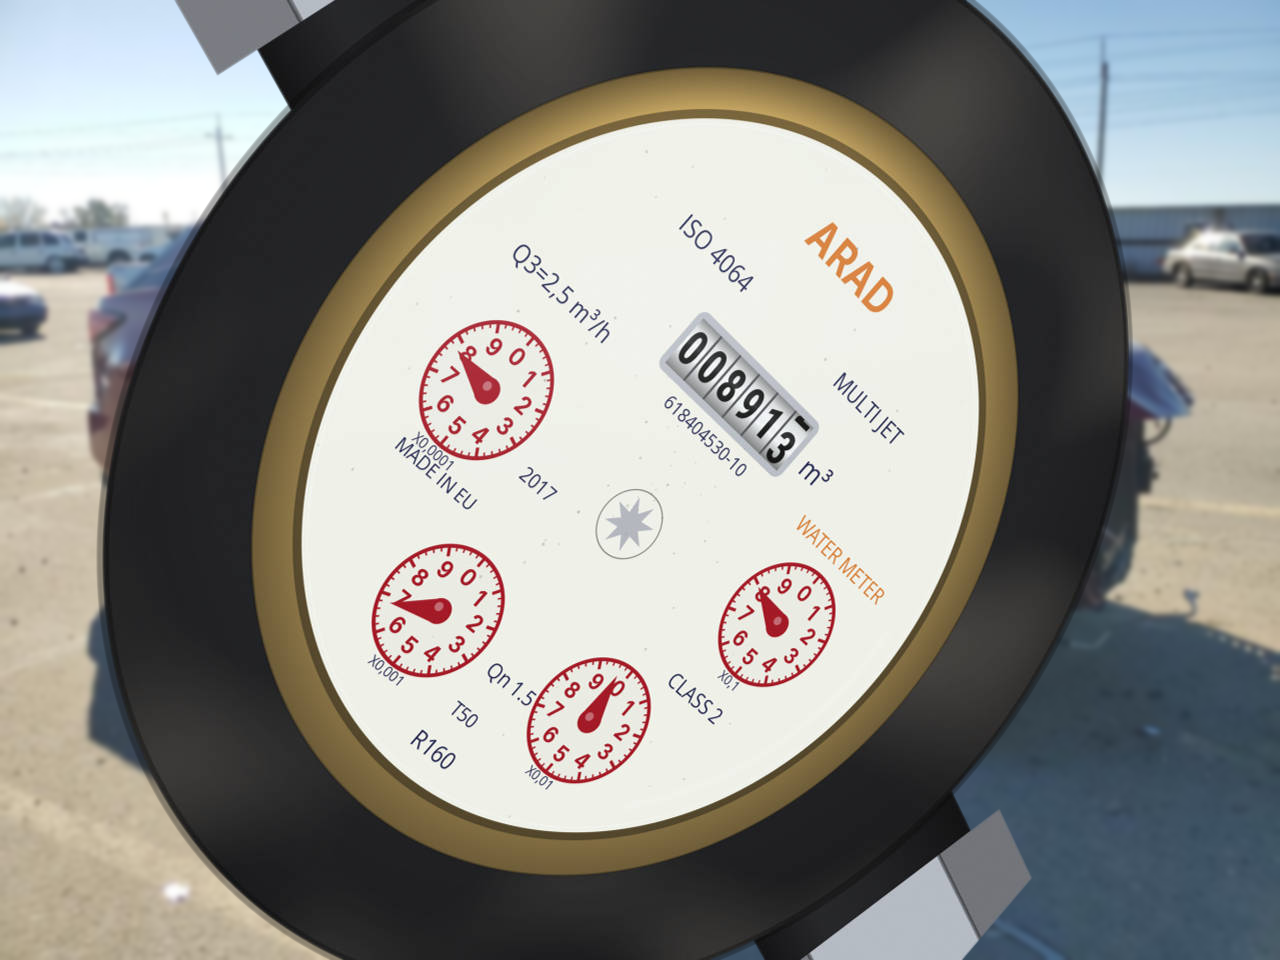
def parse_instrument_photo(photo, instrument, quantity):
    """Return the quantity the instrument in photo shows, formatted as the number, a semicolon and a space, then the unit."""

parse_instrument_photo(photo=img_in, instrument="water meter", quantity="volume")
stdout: 8912.7967; m³
